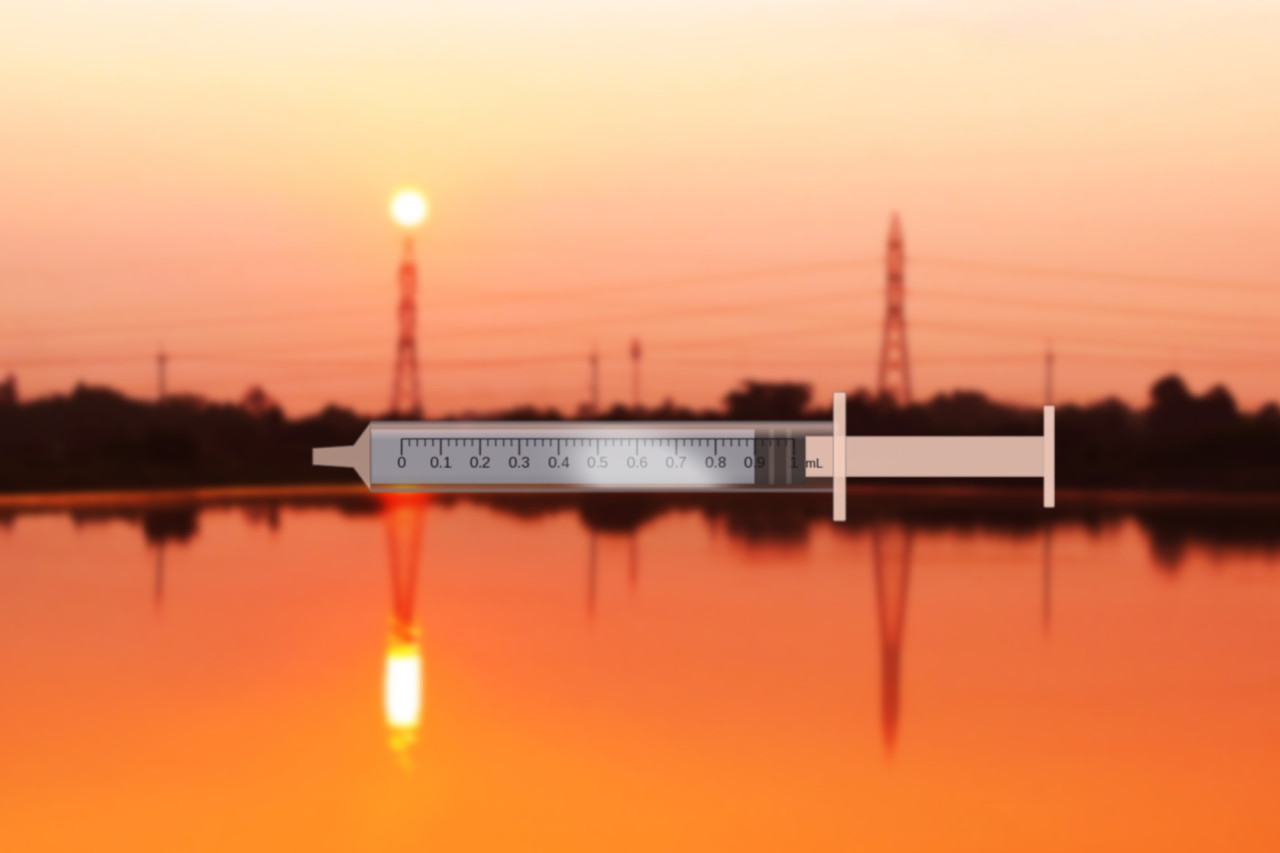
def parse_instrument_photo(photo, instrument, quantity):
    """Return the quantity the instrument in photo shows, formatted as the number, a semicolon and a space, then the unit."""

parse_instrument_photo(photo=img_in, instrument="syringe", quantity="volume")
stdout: 0.9; mL
